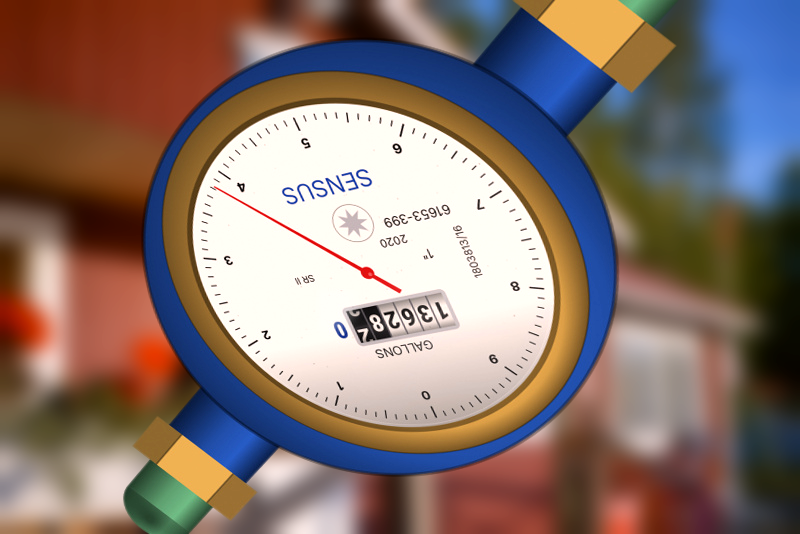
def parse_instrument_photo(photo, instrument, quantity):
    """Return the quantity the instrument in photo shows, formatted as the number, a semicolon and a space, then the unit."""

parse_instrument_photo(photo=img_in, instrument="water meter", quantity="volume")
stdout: 1362823.8; gal
